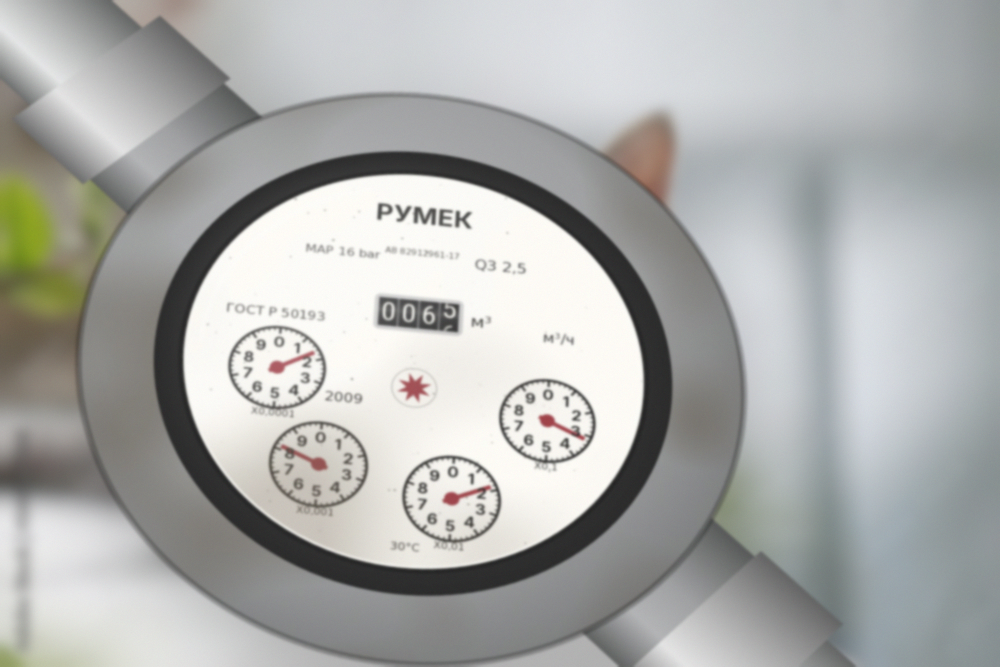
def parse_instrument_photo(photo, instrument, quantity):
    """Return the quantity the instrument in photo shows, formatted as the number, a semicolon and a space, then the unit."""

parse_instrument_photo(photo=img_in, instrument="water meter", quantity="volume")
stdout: 65.3181; m³
